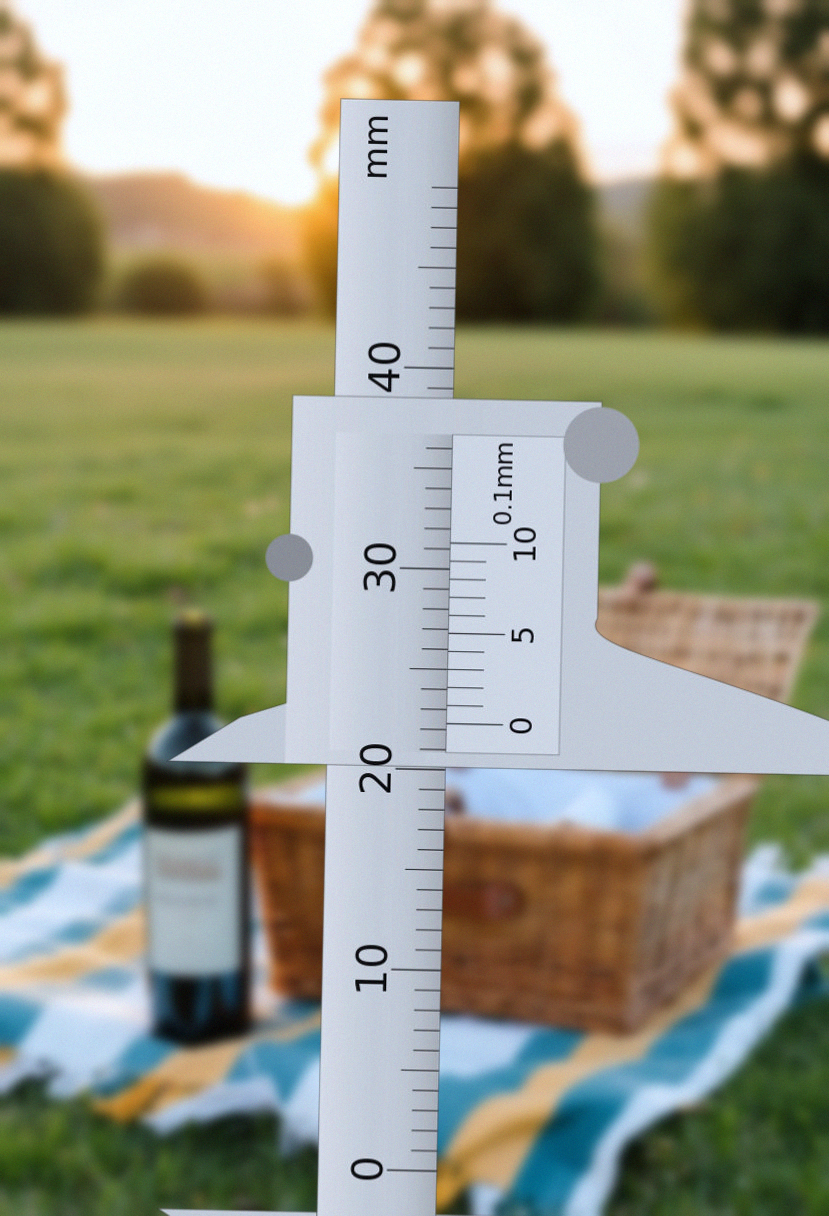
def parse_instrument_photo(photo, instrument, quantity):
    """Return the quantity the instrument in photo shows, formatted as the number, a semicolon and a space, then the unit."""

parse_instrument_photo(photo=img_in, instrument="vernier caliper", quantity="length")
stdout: 22.3; mm
